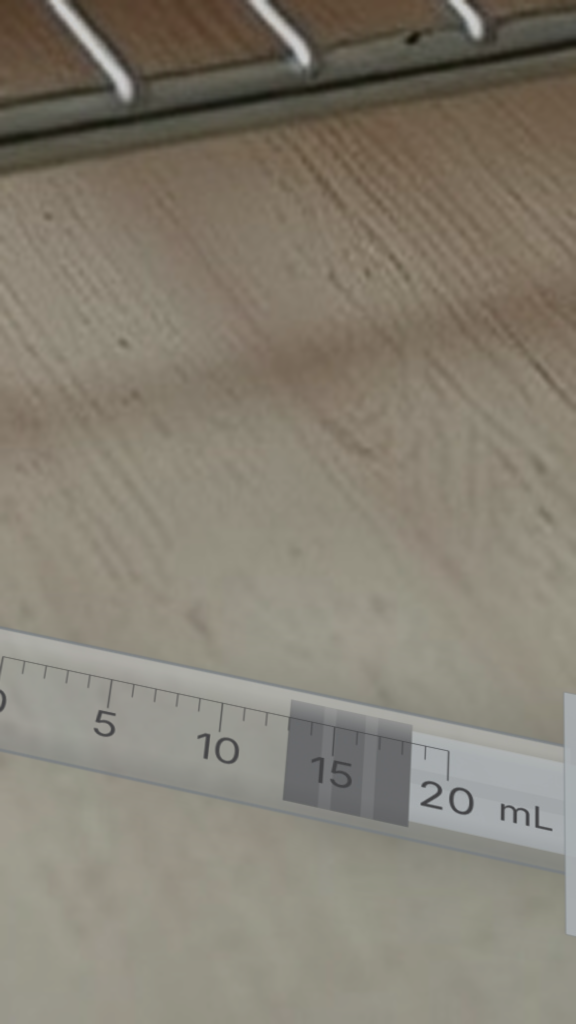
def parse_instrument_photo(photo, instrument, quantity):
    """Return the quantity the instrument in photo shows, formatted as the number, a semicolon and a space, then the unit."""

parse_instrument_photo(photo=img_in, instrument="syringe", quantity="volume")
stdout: 13; mL
